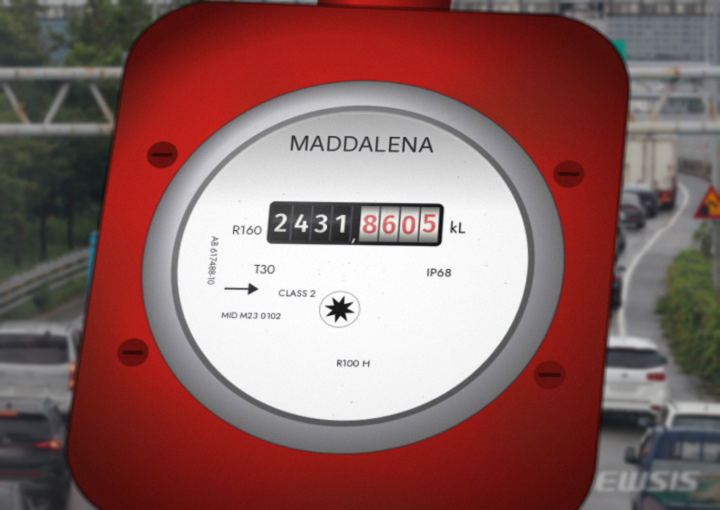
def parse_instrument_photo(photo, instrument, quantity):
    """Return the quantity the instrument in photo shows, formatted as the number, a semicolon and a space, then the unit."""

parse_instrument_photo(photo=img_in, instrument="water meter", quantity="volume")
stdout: 2431.8605; kL
